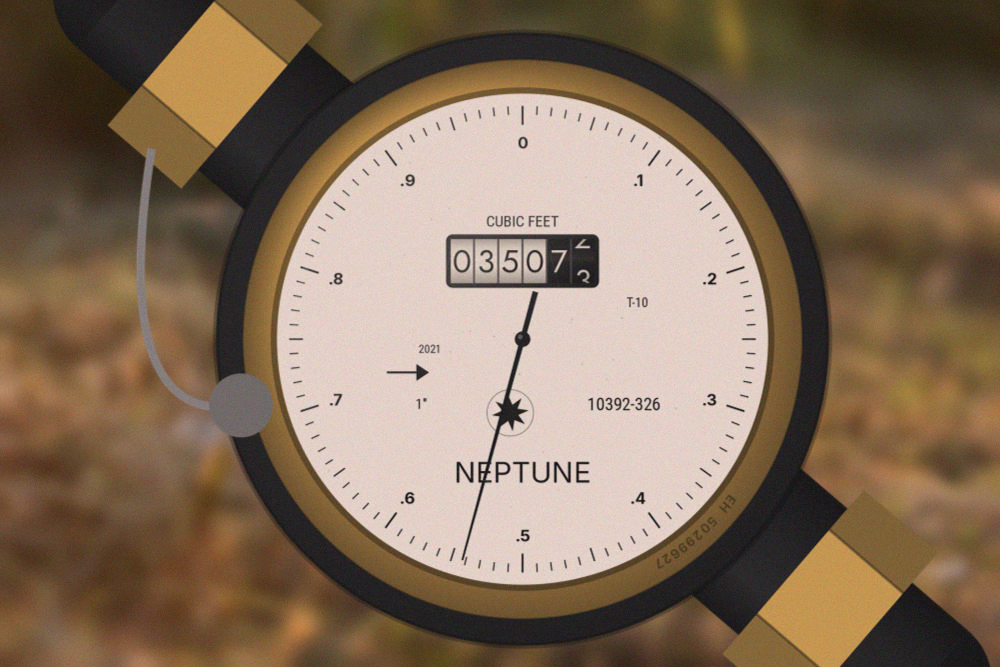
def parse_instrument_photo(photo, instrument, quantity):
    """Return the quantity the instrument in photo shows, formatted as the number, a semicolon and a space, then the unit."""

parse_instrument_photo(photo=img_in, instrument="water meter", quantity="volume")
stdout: 35072.54; ft³
